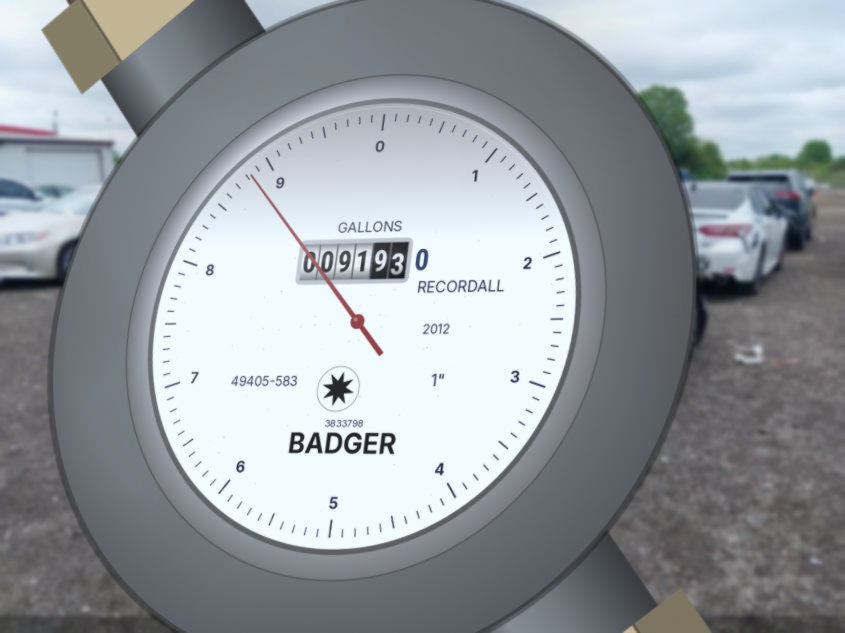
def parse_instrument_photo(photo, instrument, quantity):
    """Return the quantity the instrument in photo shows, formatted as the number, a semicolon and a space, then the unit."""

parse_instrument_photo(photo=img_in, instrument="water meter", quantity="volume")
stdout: 91928.8; gal
